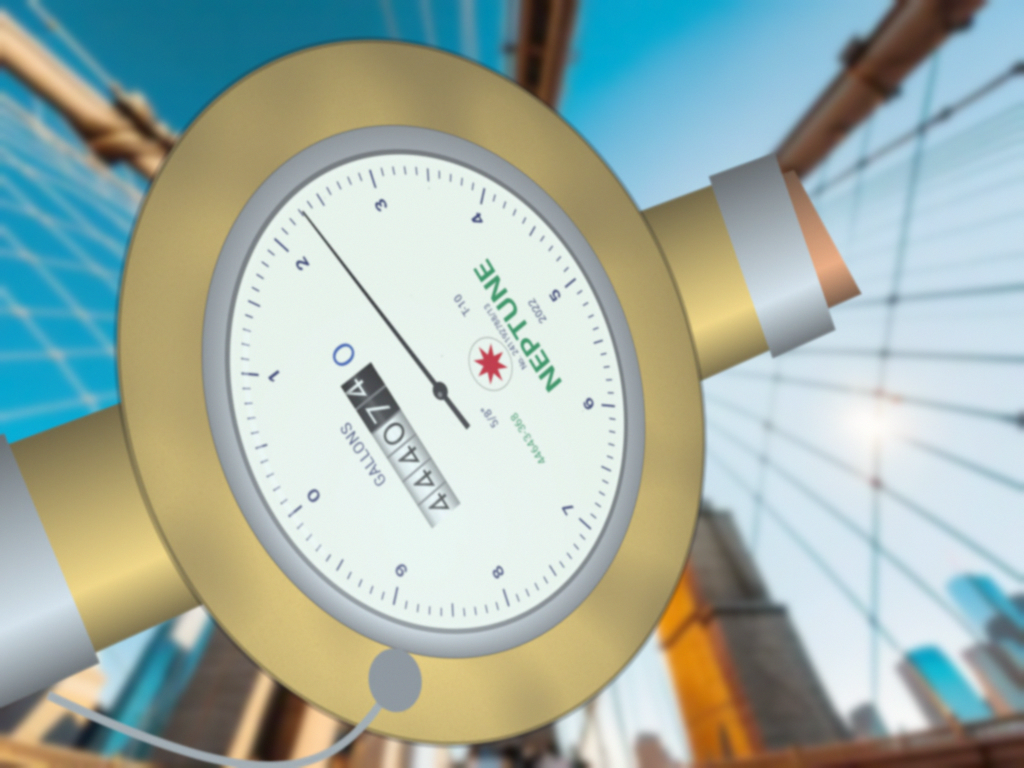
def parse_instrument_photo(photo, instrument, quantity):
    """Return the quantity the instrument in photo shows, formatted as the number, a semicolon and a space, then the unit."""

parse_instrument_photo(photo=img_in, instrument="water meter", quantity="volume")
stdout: 4440742.3; gal
